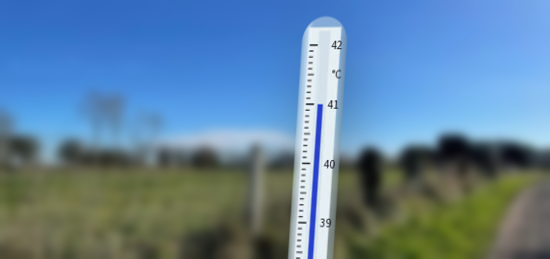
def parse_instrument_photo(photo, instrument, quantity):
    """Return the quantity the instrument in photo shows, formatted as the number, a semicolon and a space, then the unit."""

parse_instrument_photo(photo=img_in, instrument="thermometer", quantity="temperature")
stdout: 41; °C
